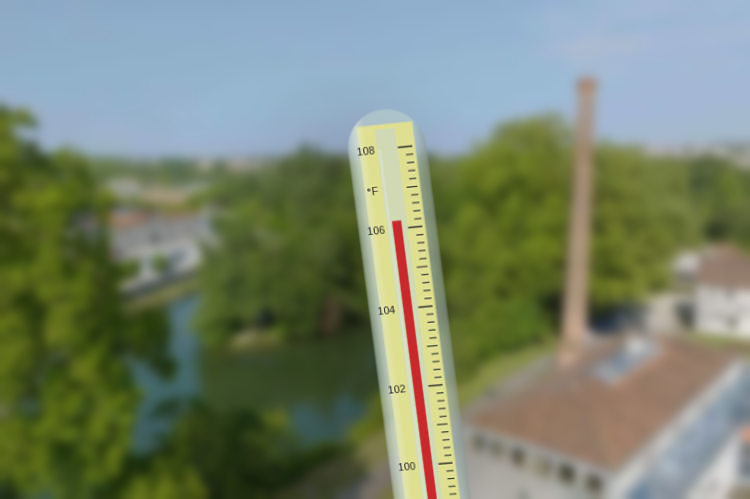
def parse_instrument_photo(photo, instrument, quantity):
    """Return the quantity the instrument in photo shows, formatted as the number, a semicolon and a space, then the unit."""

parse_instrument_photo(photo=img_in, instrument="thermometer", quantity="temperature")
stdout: 106.2; °F
